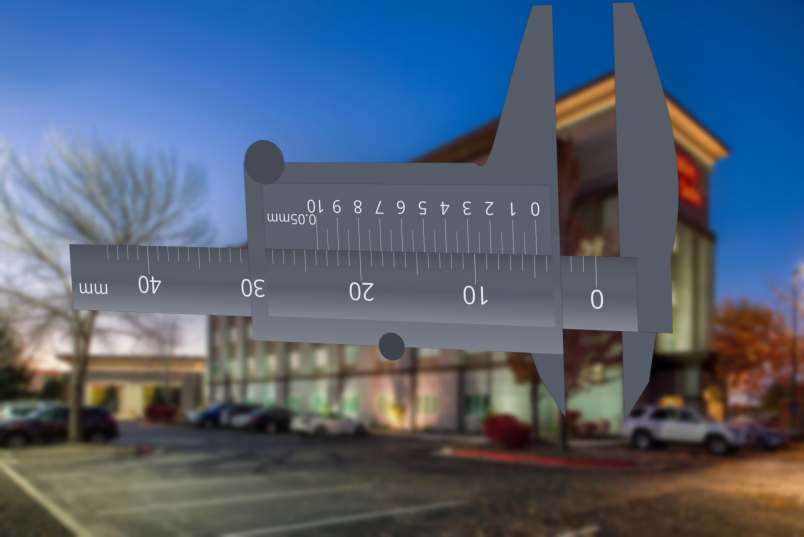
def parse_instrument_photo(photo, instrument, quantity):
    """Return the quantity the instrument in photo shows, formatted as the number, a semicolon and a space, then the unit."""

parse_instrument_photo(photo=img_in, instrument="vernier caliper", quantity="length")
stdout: 4.8; mm
